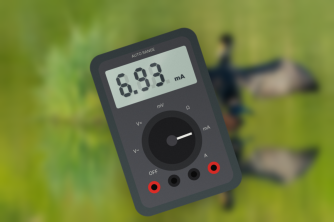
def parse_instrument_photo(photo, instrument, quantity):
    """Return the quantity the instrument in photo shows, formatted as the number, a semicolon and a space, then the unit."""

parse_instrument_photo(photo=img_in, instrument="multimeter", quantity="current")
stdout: 6.93; mA
